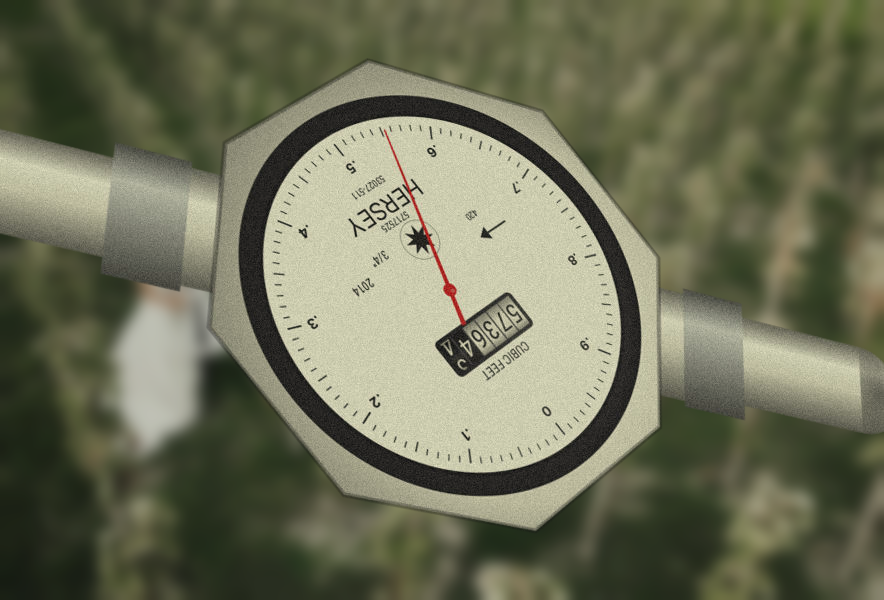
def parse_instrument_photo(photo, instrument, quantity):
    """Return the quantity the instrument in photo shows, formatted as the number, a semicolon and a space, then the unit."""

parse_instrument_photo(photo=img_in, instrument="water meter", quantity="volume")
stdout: 573643.55; ft³
